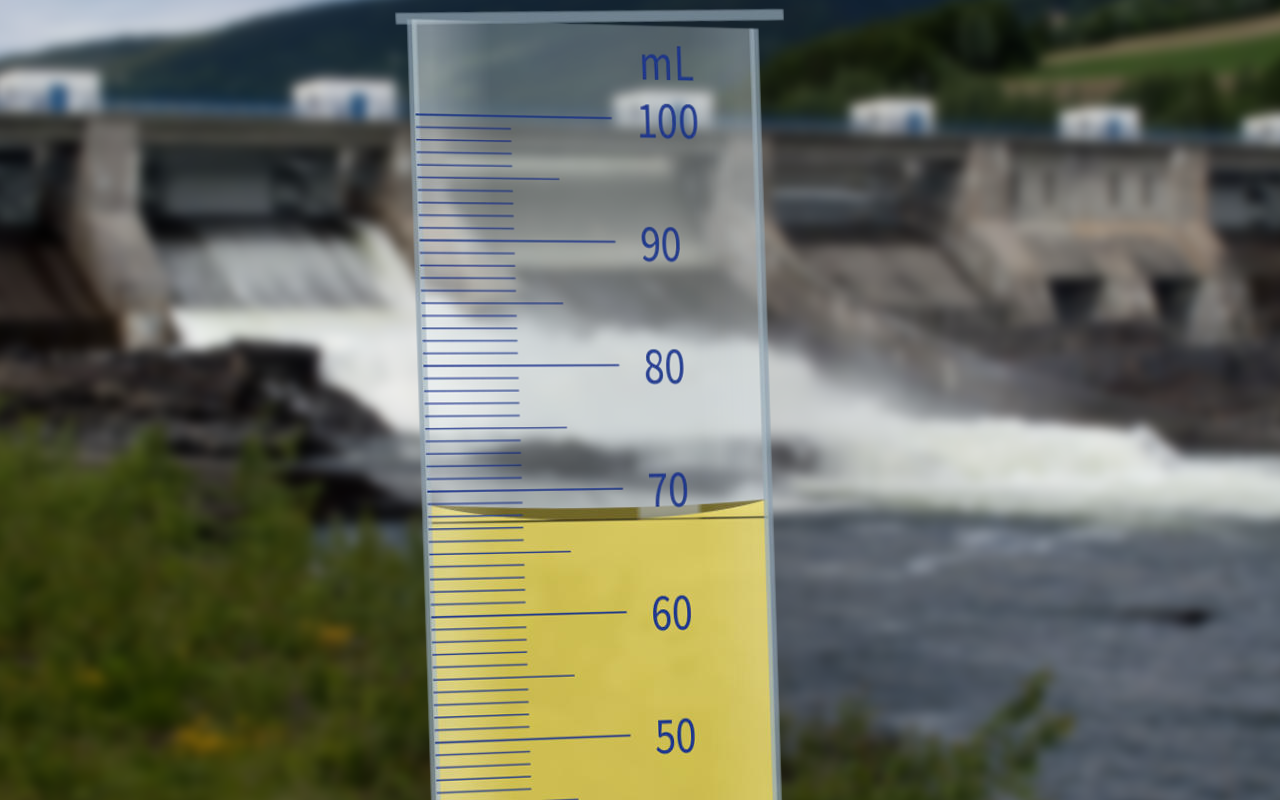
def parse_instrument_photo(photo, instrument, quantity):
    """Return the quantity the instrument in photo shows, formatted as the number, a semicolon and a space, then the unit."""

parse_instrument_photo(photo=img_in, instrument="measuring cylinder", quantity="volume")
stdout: 67.5; mL
